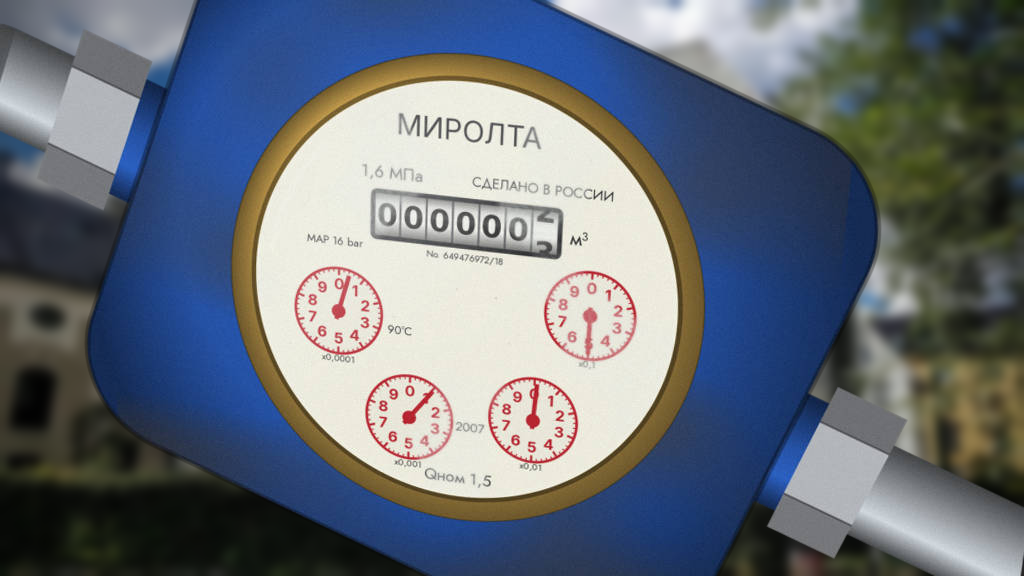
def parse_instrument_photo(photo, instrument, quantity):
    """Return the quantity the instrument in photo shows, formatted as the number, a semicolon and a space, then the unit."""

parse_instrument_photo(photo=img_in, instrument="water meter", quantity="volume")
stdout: 2.5010; m³
